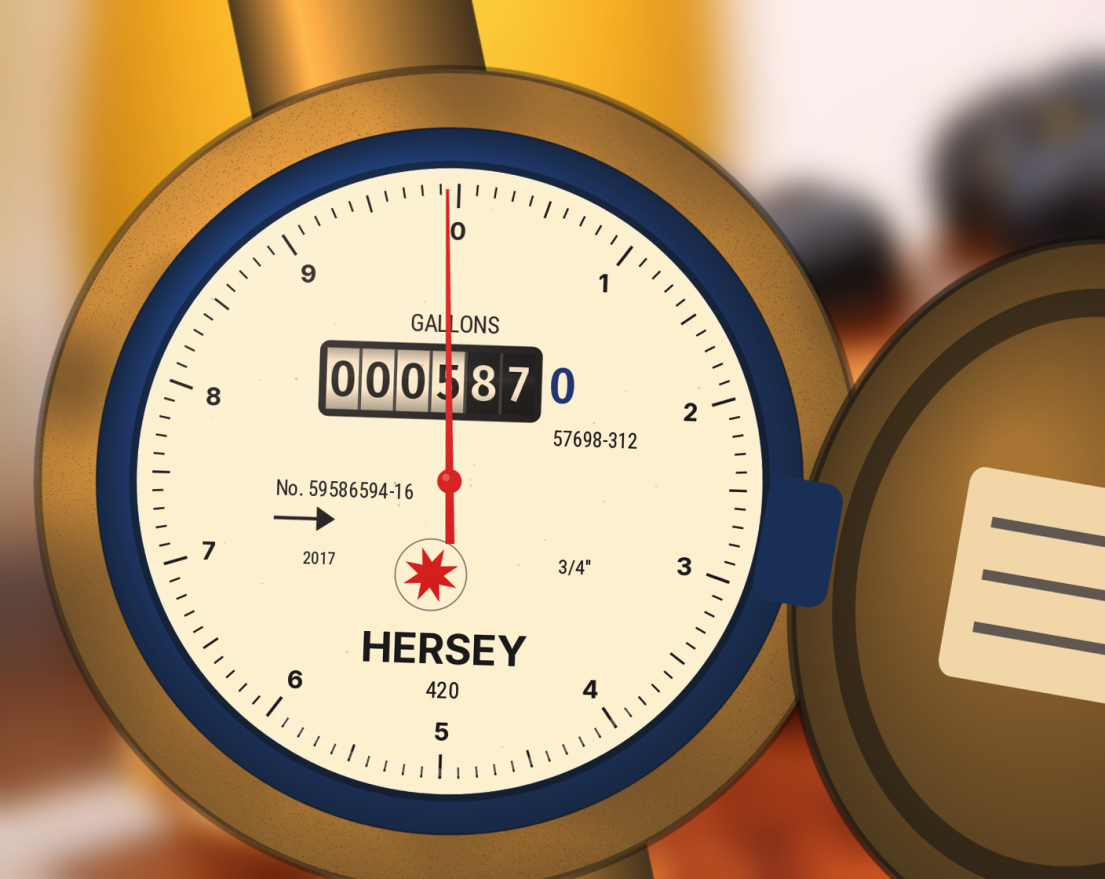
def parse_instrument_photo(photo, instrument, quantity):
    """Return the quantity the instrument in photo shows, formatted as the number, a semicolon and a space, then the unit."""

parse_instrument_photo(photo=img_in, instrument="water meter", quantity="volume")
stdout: 5869.9; gal
